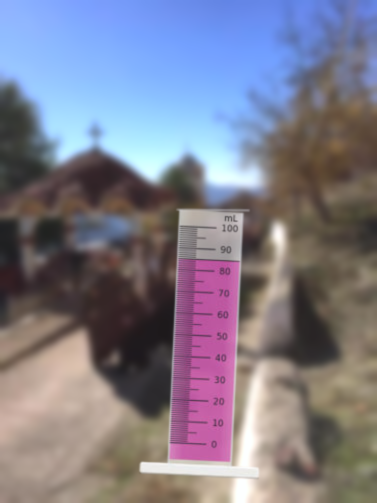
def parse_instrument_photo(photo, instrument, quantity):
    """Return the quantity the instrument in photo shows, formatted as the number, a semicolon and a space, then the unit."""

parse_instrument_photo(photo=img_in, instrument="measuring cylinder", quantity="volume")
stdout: 85; mL
